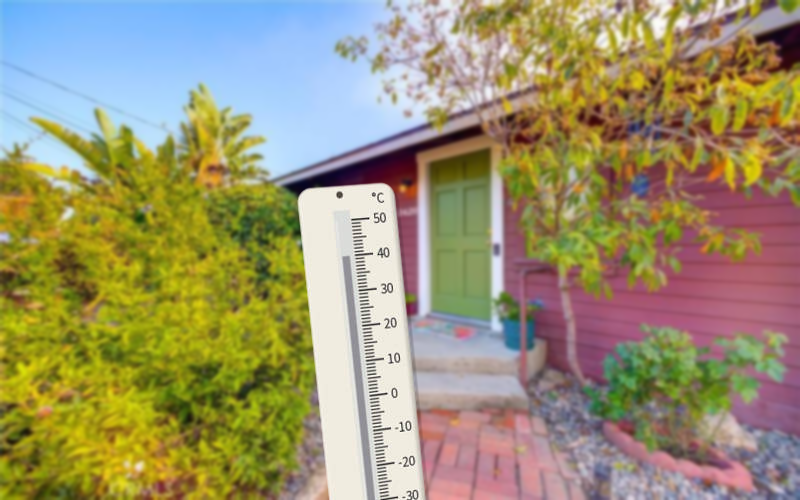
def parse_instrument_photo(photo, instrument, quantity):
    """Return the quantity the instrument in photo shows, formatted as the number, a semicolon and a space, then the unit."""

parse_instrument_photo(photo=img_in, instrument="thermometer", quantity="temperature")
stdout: 40; °C
